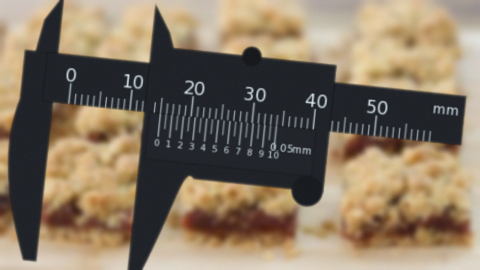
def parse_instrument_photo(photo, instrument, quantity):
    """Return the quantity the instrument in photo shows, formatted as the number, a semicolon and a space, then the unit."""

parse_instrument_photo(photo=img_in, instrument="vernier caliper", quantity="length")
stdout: 15.0; mm
